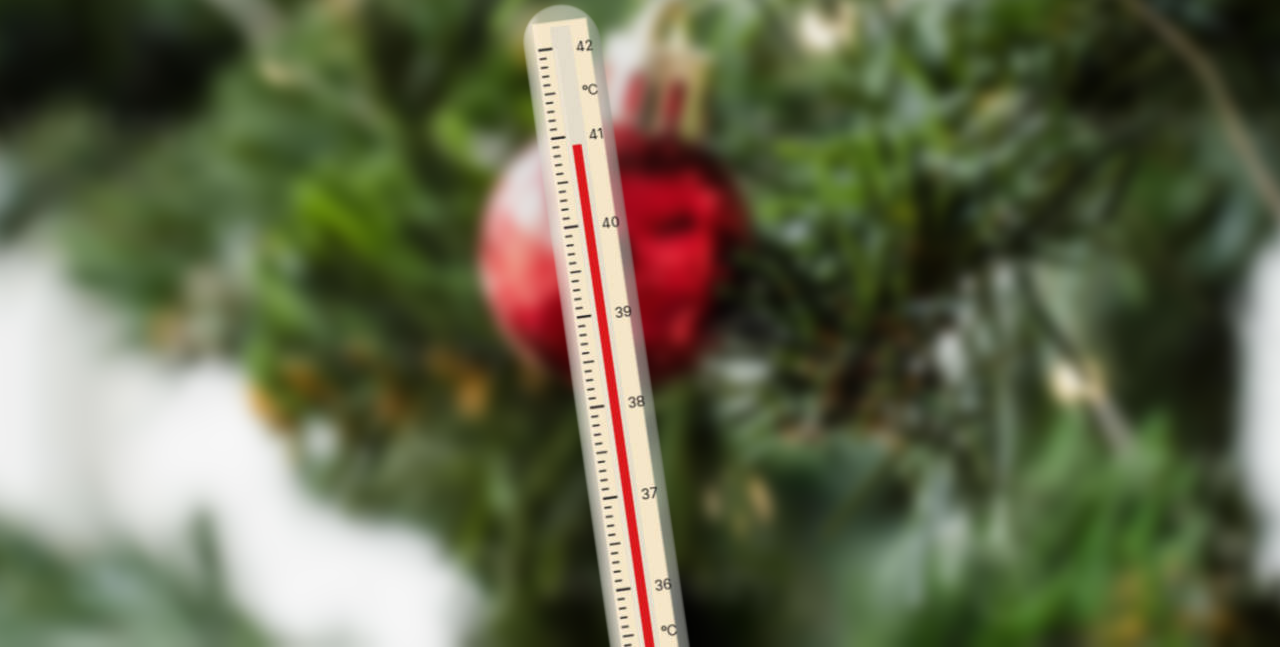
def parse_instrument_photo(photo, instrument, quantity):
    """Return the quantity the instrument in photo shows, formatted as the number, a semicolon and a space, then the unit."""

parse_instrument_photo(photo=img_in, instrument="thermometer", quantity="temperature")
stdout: 40.9; °C
